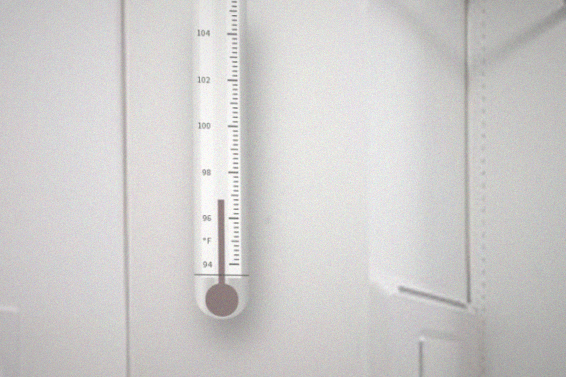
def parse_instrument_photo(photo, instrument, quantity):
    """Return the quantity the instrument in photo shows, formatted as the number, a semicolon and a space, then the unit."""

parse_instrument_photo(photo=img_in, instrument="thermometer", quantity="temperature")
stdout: 96.8; °F
